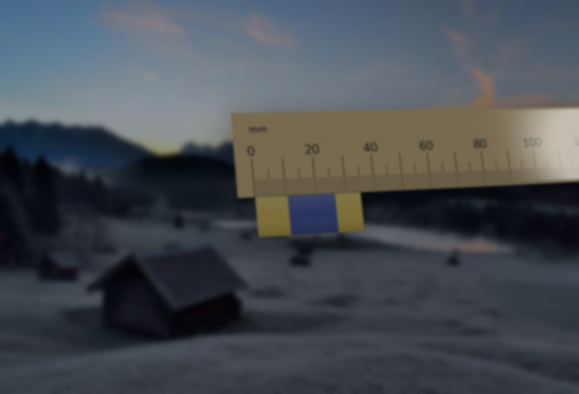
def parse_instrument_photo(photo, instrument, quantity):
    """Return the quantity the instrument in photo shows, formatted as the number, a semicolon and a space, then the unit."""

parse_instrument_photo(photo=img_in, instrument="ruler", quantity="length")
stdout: 35; mm
